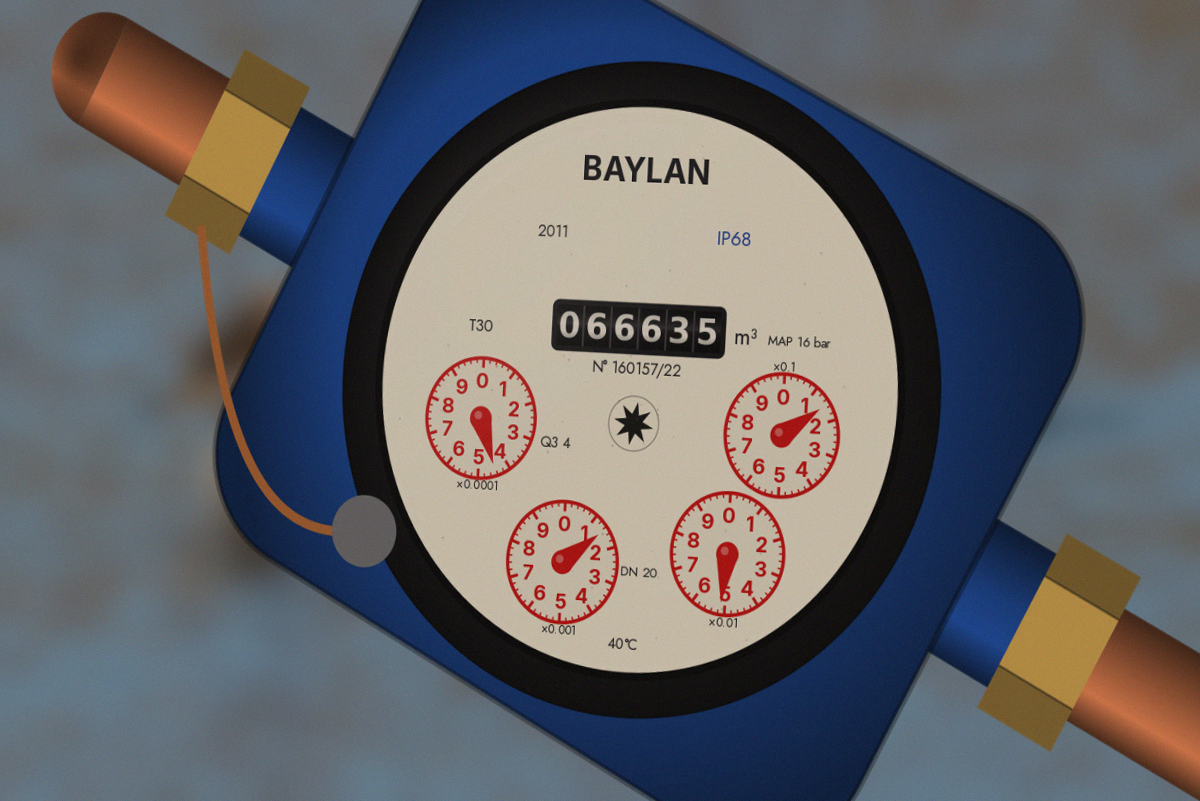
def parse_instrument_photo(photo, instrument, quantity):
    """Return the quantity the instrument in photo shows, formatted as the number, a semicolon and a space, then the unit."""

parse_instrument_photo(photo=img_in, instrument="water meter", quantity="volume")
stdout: 66635.1514; m³
